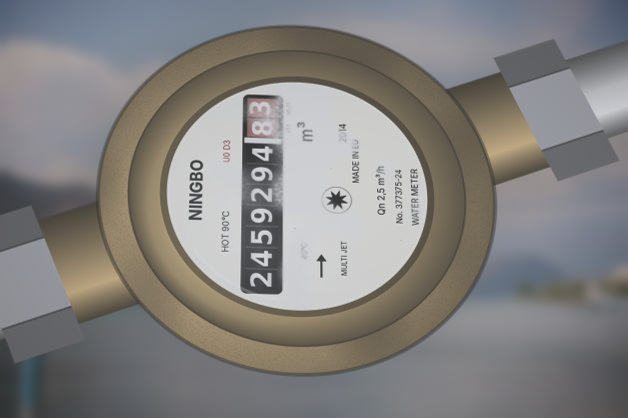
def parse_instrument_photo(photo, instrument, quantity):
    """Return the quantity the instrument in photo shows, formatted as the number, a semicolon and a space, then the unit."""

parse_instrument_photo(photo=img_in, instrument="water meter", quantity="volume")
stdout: 2459294.83; m³
